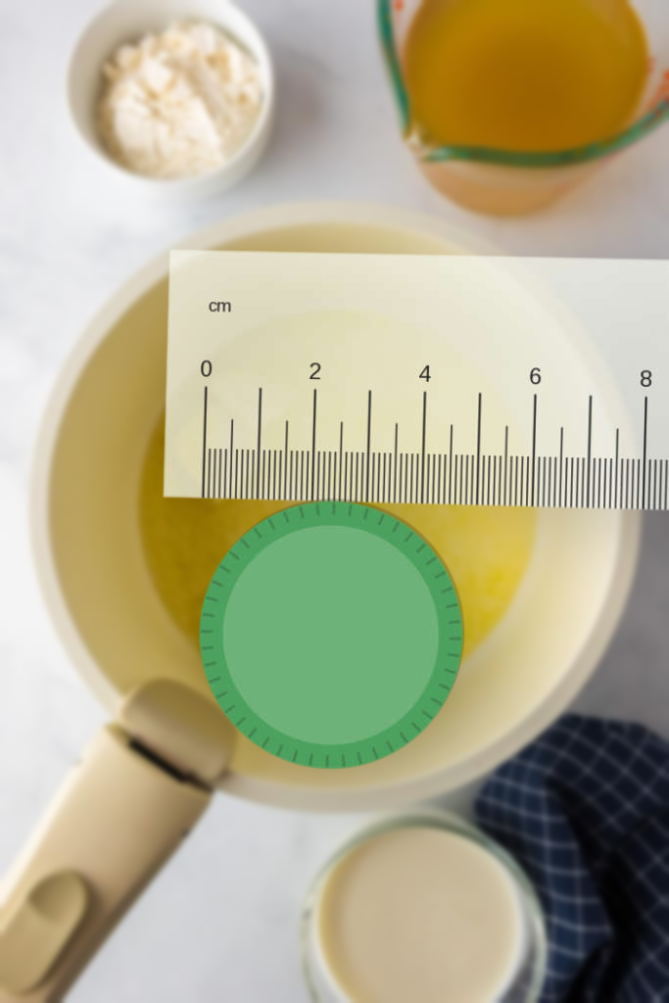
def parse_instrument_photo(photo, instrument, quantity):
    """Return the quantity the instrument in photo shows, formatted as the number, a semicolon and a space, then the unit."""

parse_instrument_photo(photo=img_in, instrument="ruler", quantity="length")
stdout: 4.8; cm
